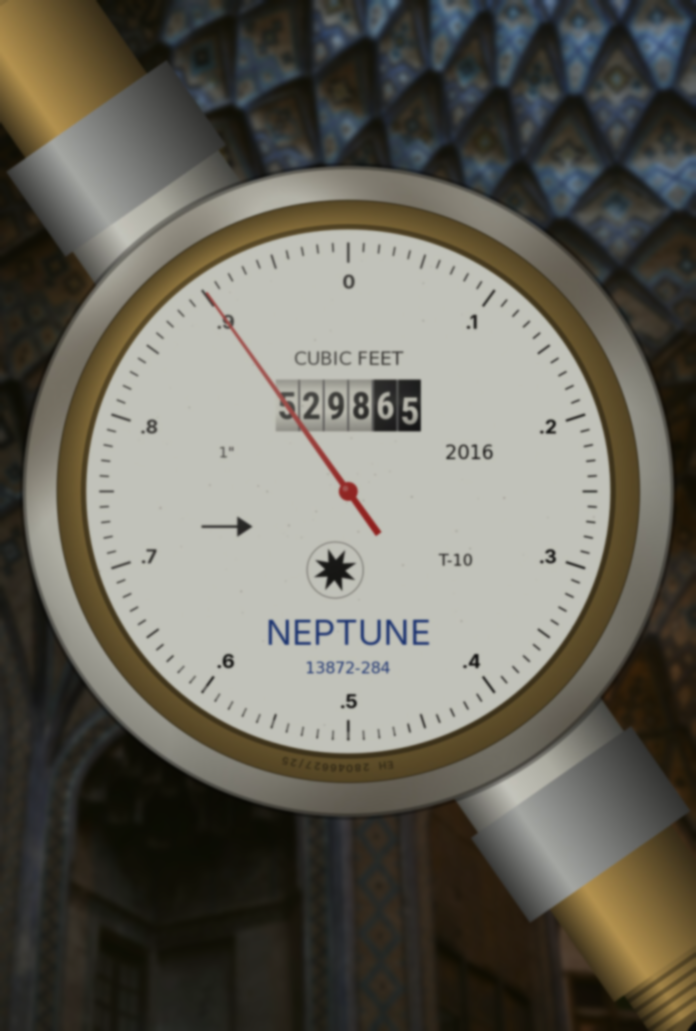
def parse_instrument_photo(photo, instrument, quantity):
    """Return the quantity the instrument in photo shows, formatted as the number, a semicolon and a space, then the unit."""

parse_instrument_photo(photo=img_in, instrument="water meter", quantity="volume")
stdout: 529864.90; ft³
